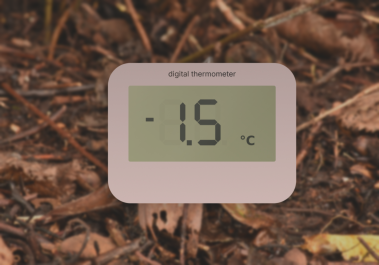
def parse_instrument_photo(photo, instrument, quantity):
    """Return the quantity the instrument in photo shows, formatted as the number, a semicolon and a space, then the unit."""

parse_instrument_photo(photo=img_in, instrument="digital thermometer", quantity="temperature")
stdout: -1.5; °C
